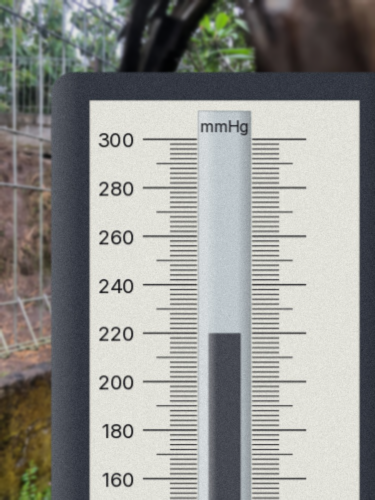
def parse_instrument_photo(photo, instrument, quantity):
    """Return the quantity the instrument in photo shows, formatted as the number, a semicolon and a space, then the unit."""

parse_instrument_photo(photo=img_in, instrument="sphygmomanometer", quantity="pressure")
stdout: 220; mmHg
